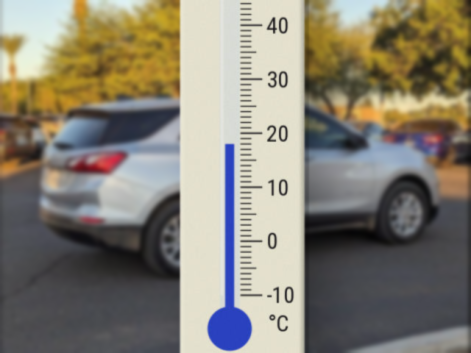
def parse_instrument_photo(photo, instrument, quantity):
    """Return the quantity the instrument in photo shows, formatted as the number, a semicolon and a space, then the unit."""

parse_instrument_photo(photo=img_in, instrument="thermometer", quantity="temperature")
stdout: 18; °C
